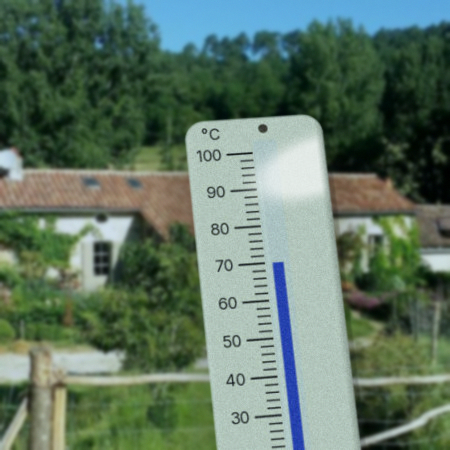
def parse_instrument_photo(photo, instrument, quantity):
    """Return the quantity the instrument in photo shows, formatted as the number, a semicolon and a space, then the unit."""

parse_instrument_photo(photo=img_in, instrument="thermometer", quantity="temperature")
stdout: 70; °C
